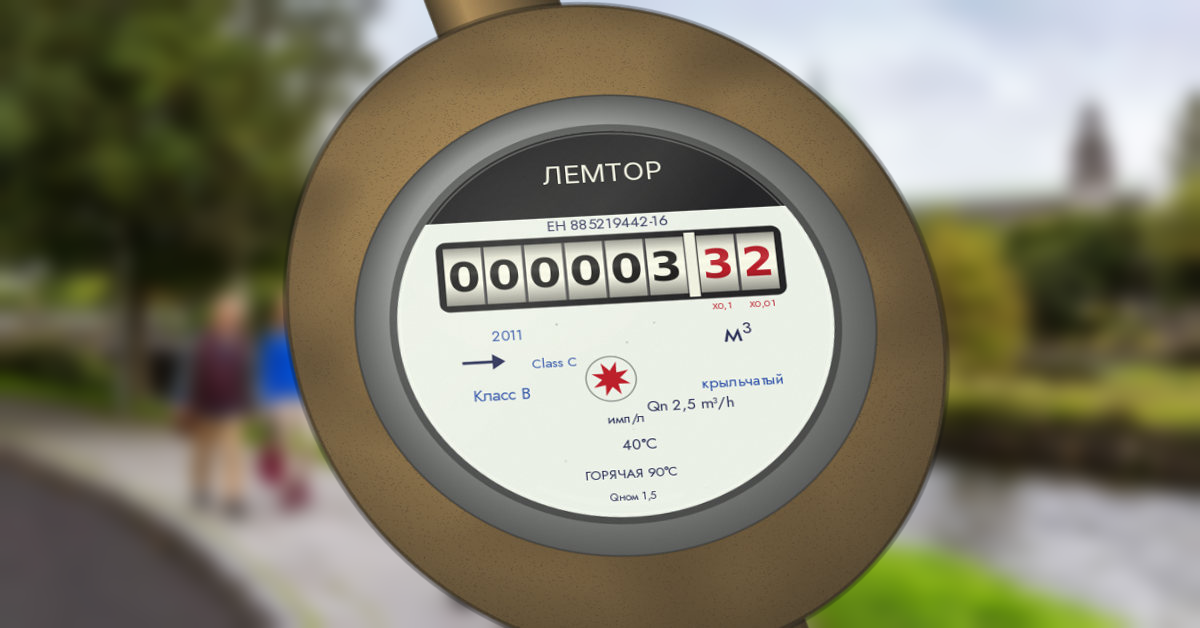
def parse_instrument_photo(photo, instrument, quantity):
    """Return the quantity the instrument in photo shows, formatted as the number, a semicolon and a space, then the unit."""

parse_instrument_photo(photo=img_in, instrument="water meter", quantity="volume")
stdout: 3.32; m³
